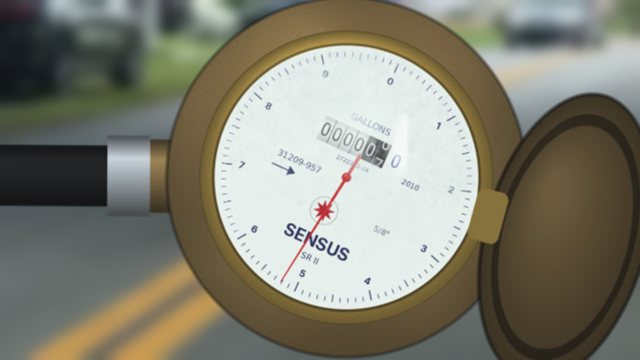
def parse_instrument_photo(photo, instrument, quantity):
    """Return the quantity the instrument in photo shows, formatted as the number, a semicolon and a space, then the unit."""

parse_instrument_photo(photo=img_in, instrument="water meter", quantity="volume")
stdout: 65.2; gal
